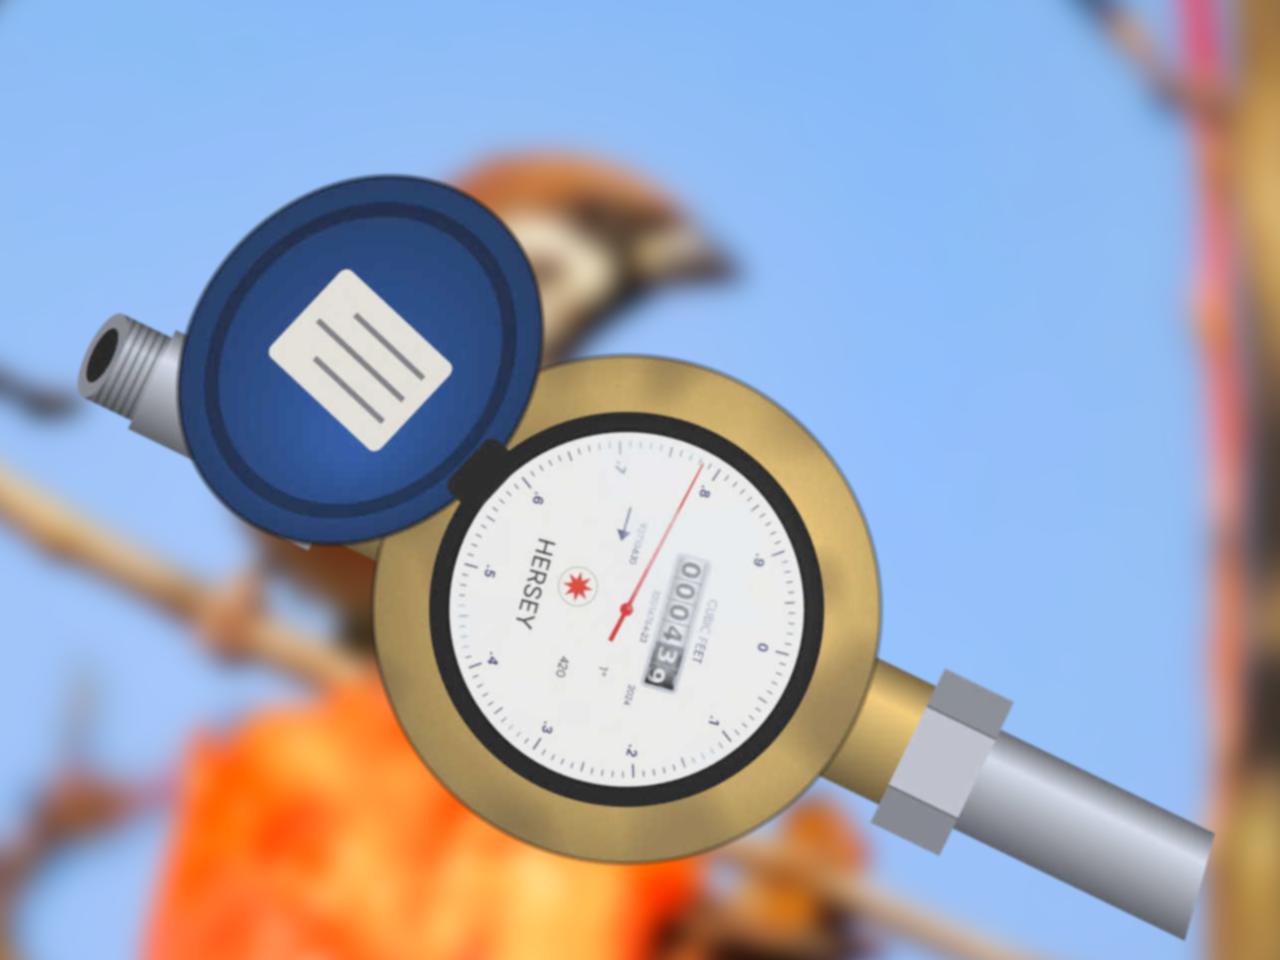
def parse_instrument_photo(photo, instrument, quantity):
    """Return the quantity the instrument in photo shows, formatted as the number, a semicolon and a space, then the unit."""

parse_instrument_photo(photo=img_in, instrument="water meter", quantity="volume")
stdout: 438.78; ft³
